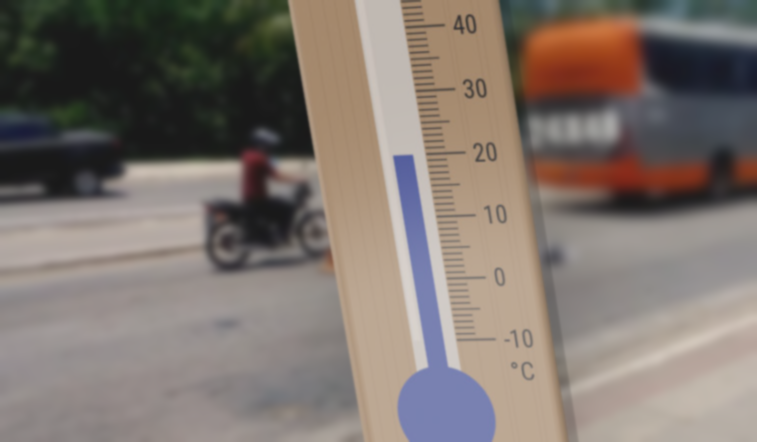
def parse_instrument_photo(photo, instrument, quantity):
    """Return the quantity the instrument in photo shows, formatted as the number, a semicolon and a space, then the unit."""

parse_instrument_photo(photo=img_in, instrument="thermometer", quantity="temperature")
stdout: 20; °C
